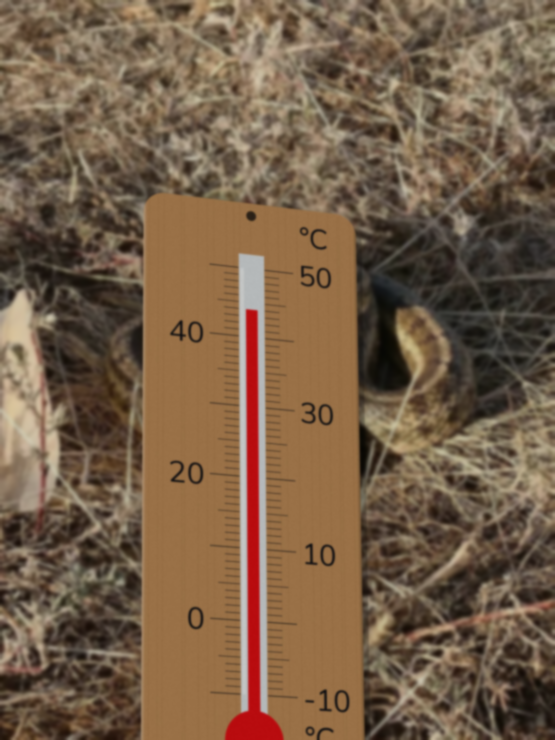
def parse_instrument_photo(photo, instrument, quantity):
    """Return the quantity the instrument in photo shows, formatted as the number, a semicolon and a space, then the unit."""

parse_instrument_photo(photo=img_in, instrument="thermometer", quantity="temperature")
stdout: 44; °C
